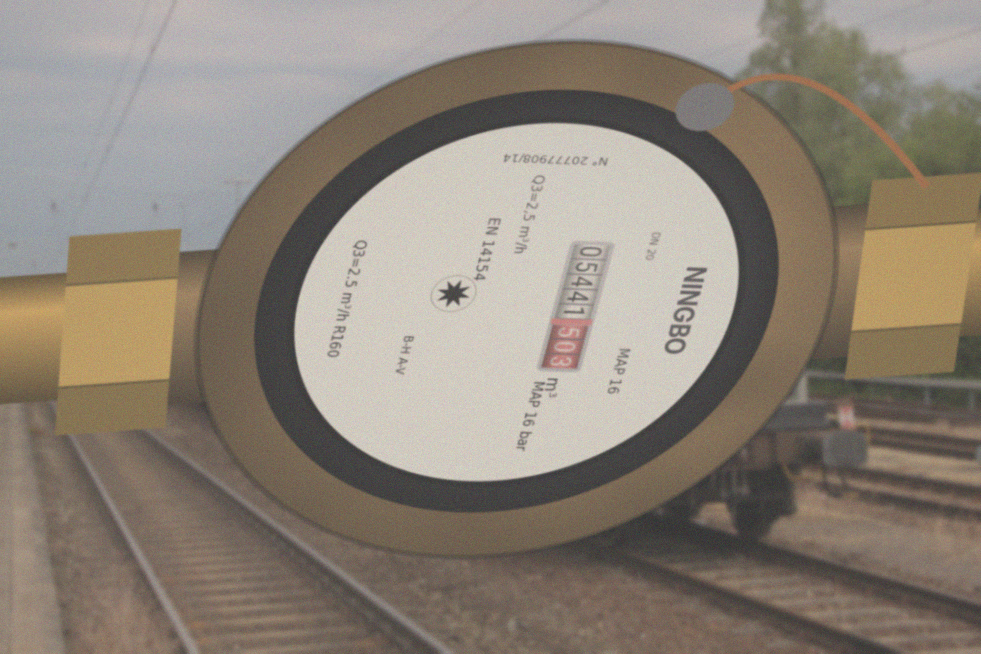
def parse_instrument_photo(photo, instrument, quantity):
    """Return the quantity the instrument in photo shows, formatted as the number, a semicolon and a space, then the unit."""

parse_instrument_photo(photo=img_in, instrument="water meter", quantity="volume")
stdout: 5441.503; m³
